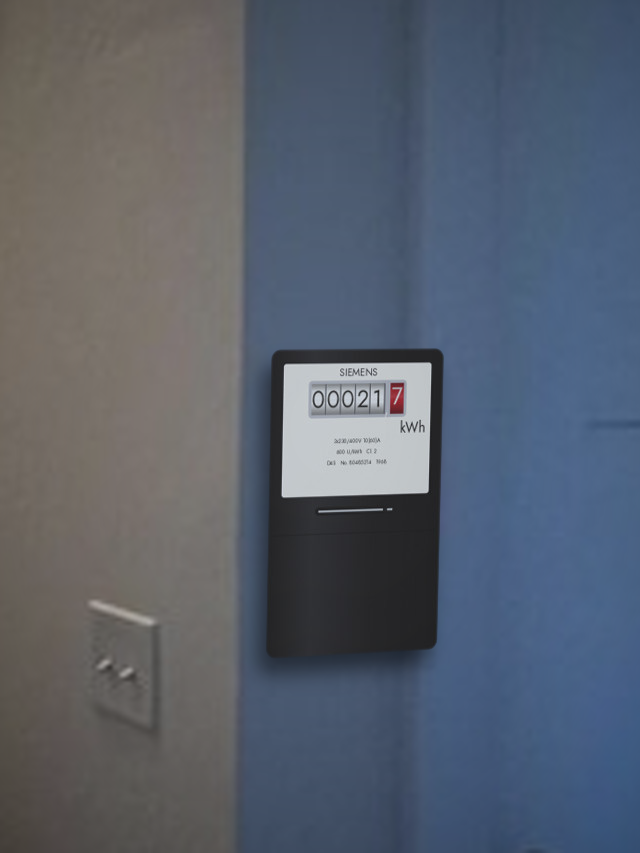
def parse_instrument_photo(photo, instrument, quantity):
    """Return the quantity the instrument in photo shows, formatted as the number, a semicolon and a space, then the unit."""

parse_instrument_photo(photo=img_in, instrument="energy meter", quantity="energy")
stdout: 21.7; kWh
